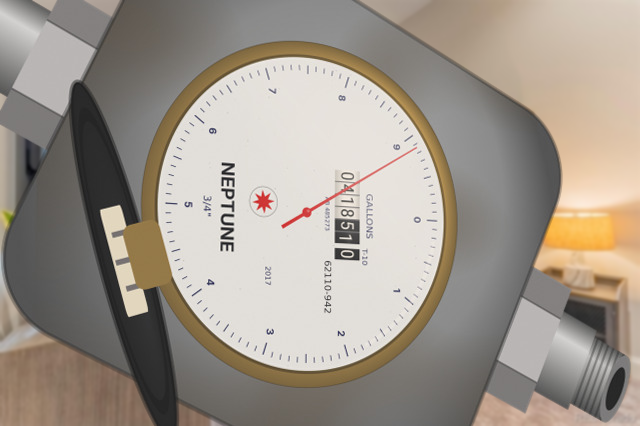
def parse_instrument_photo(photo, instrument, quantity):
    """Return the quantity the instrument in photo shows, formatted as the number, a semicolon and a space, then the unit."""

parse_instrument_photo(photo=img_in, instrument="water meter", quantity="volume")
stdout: 418509.1; gal
